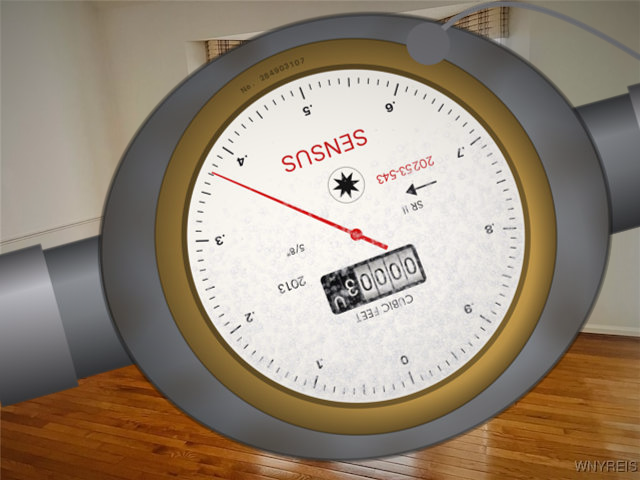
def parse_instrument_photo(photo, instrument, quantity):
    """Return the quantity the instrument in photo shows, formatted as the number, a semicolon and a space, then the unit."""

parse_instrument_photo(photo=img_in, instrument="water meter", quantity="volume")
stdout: 30.37; ft³
